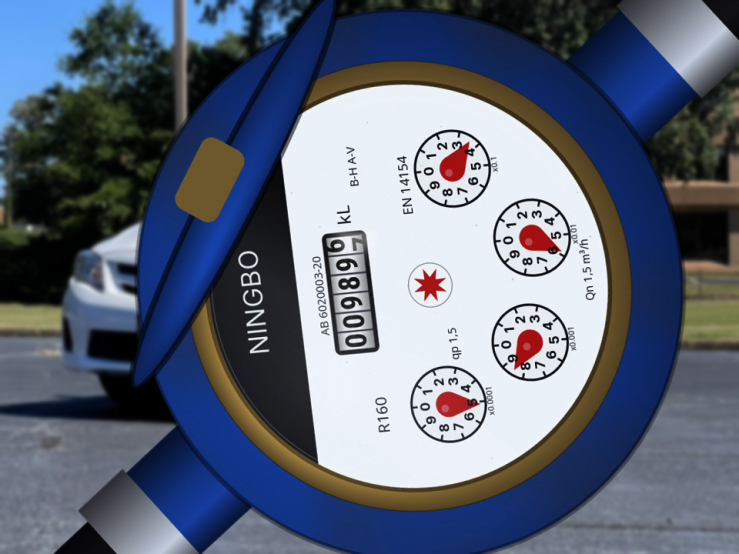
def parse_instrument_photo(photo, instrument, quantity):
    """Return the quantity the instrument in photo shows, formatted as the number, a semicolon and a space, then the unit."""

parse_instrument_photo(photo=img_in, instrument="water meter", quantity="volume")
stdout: 9896.3585; kL
